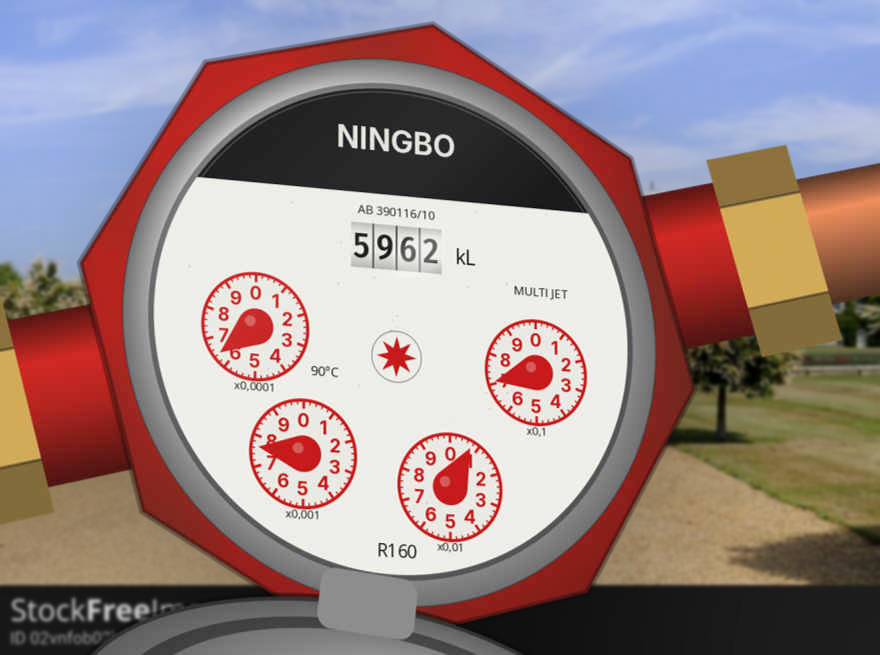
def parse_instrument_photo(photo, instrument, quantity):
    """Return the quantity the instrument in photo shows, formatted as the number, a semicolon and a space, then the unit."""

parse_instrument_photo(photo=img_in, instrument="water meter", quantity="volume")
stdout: 5962.7076; kL
